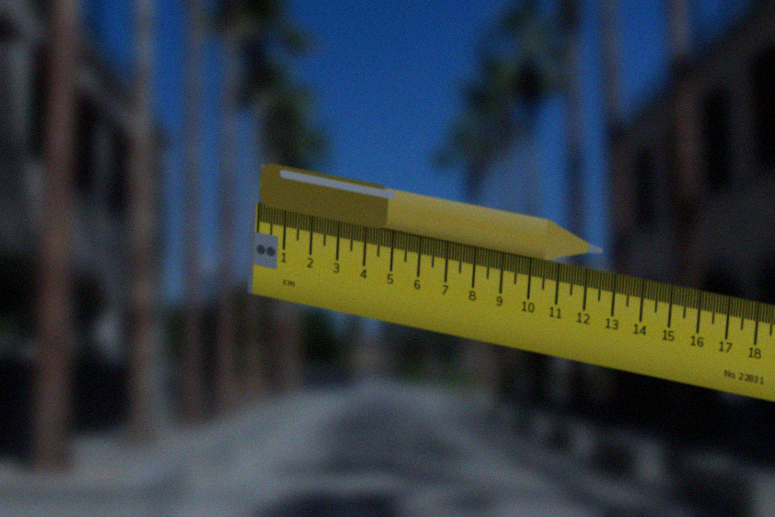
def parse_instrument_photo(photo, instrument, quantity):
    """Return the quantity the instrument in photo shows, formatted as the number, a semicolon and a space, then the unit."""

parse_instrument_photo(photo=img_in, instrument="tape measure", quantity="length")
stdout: 12.5; cm
